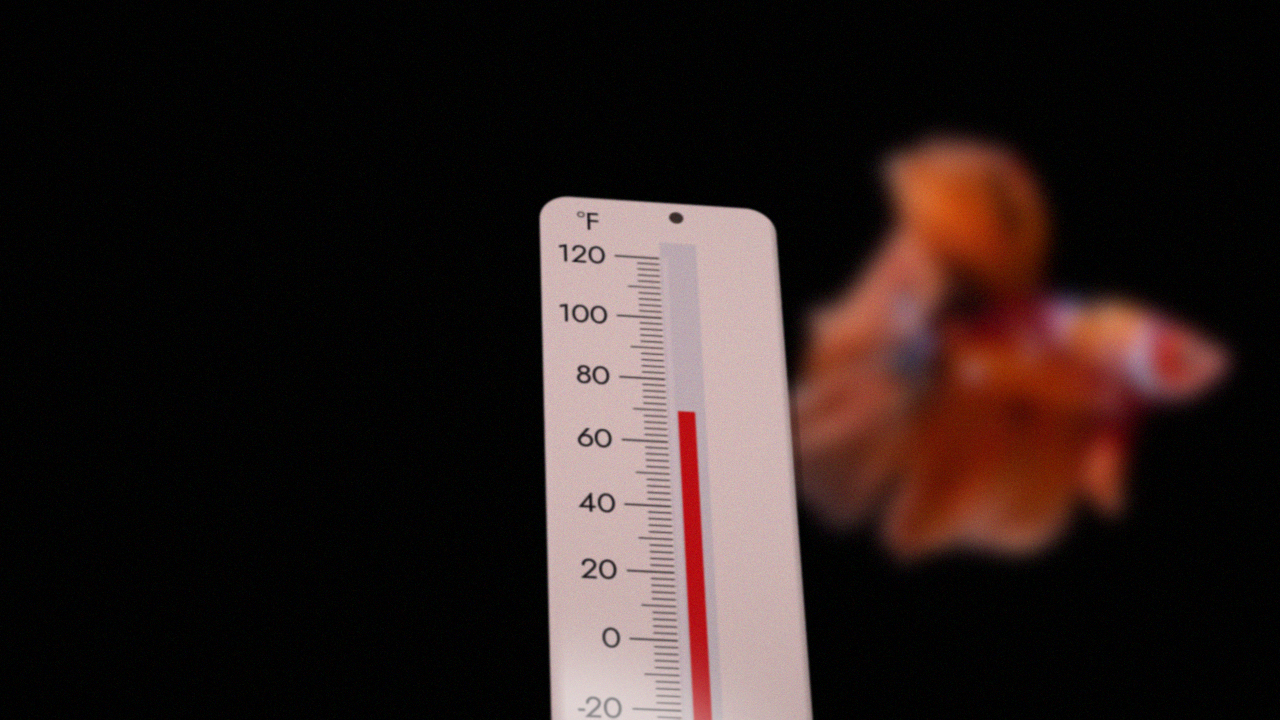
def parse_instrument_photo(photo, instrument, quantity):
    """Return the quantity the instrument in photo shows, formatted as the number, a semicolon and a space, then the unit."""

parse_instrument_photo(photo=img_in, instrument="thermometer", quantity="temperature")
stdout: 70; °F
